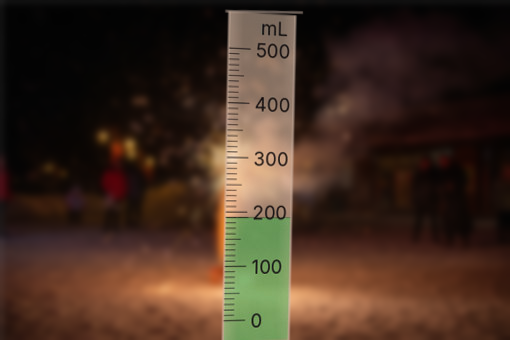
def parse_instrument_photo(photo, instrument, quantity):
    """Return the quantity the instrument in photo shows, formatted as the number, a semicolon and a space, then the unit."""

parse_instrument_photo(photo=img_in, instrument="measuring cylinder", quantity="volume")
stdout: 190; mL
